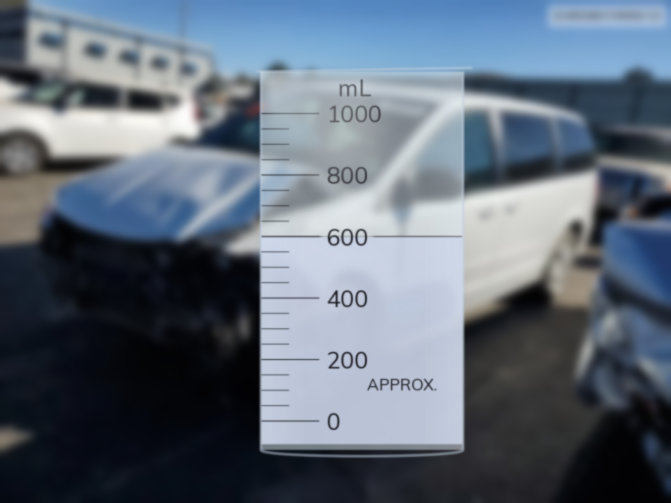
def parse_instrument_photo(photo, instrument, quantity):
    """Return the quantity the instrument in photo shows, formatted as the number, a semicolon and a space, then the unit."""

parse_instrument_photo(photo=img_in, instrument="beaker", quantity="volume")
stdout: 600; mL
